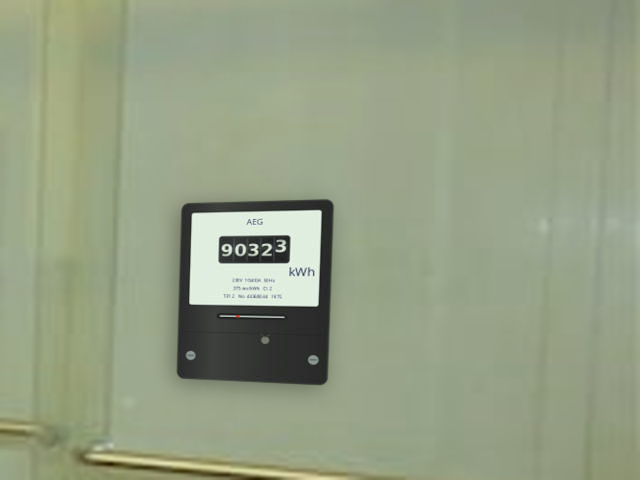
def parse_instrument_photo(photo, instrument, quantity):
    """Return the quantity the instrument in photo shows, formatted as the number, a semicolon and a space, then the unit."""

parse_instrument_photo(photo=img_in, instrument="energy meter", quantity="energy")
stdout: 90323; kWh
